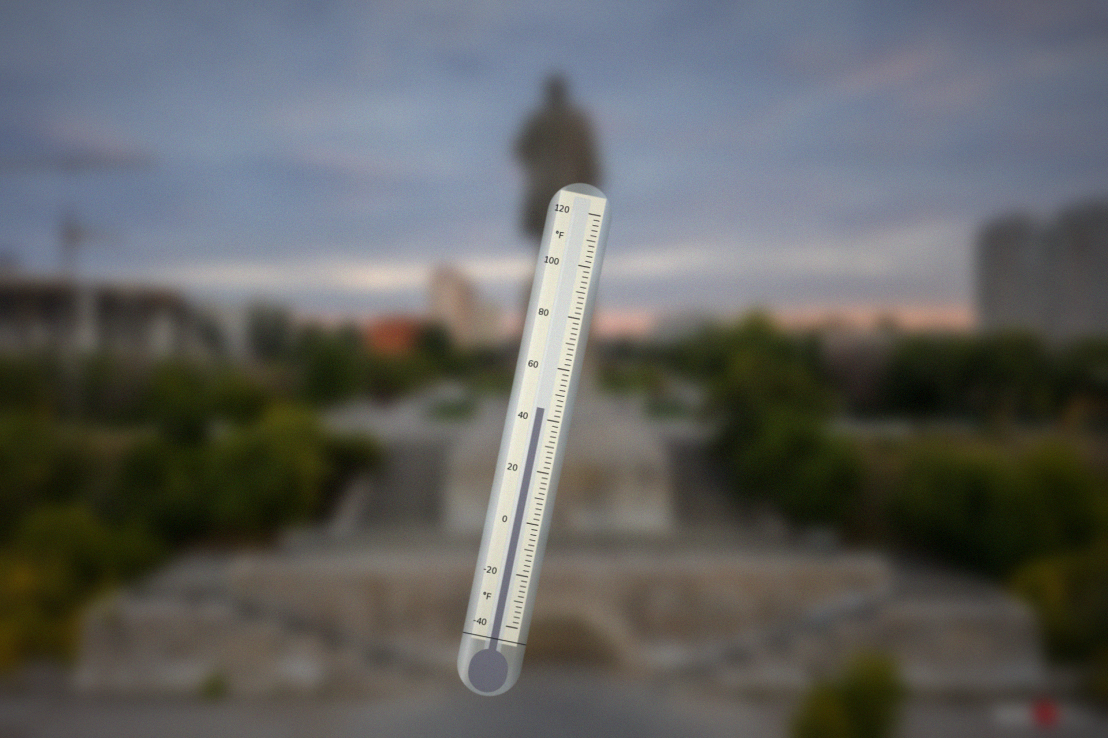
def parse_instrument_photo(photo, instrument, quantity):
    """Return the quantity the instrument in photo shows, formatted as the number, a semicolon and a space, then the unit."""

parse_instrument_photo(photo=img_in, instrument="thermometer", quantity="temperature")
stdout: 44; °F
